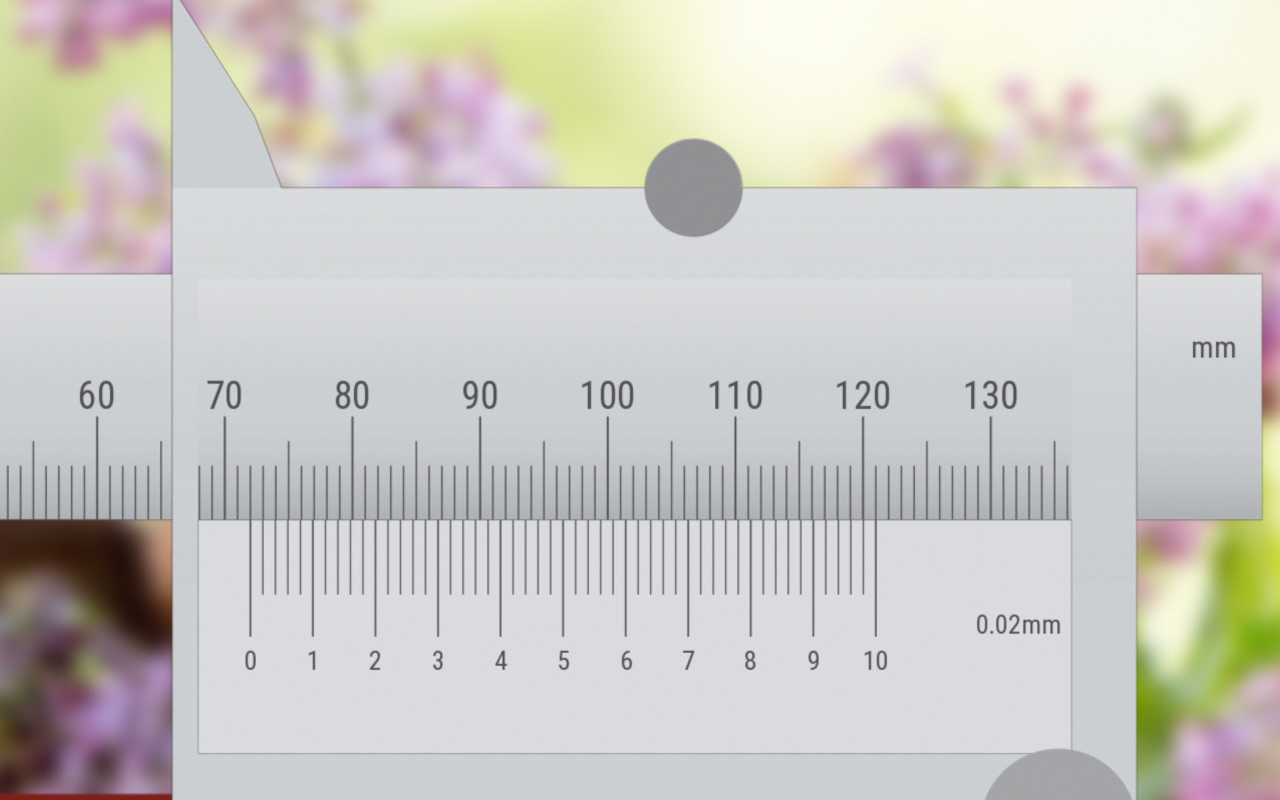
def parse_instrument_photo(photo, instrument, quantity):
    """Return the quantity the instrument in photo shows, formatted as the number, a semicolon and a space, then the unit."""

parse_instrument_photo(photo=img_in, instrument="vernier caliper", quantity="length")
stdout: 72.0; mm
